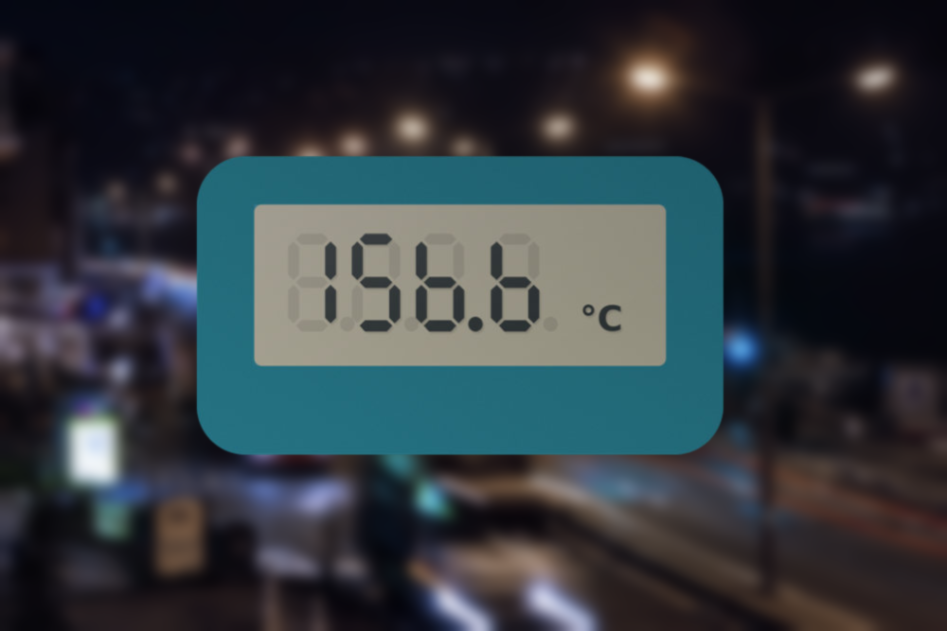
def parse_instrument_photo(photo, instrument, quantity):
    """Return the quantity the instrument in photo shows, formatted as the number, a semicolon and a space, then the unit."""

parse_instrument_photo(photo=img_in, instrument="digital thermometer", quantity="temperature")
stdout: 156.6; °C
